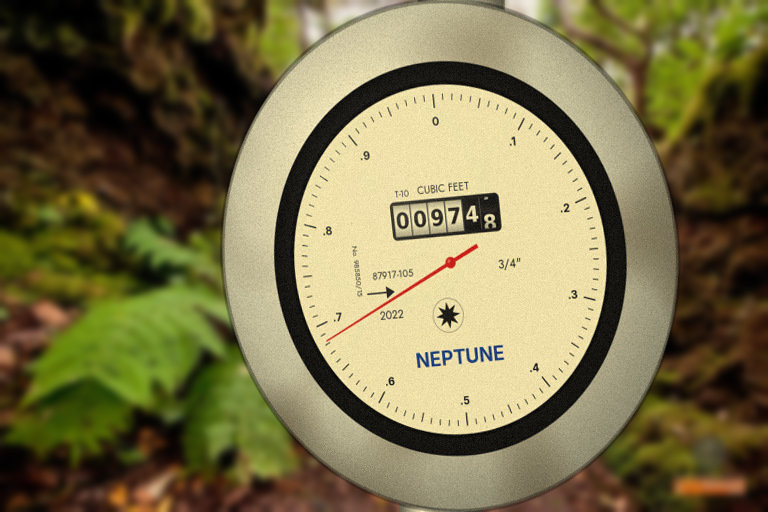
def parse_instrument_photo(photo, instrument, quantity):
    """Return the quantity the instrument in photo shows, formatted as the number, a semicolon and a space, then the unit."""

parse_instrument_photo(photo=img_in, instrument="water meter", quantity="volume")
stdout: 9747.68; ft³
